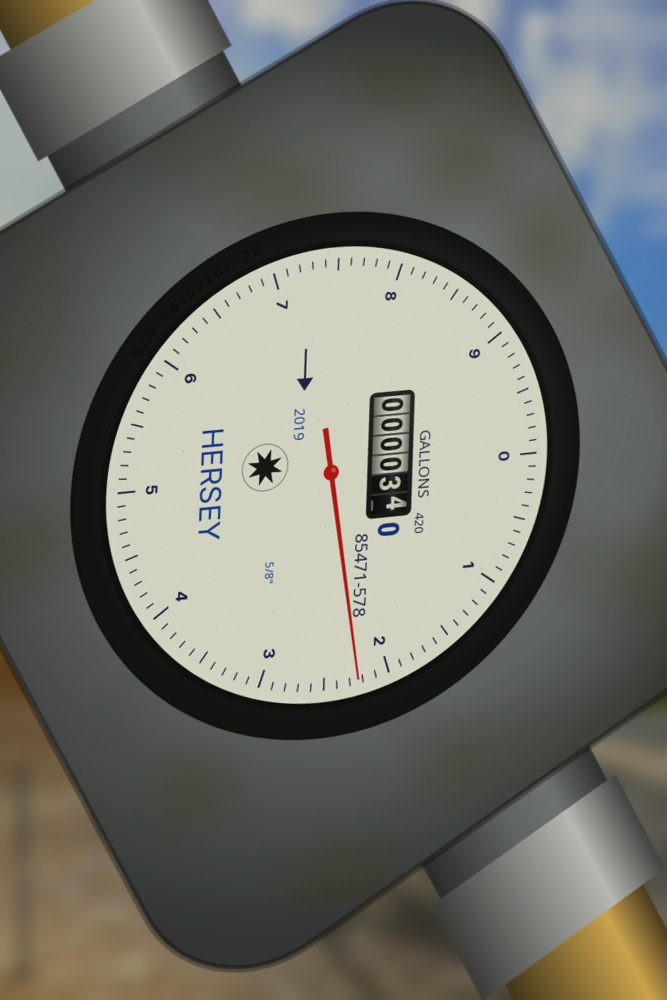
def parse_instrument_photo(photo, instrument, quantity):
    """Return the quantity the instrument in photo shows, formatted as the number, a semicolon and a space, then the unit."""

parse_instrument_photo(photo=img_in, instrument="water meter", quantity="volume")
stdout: 342.2; gal
